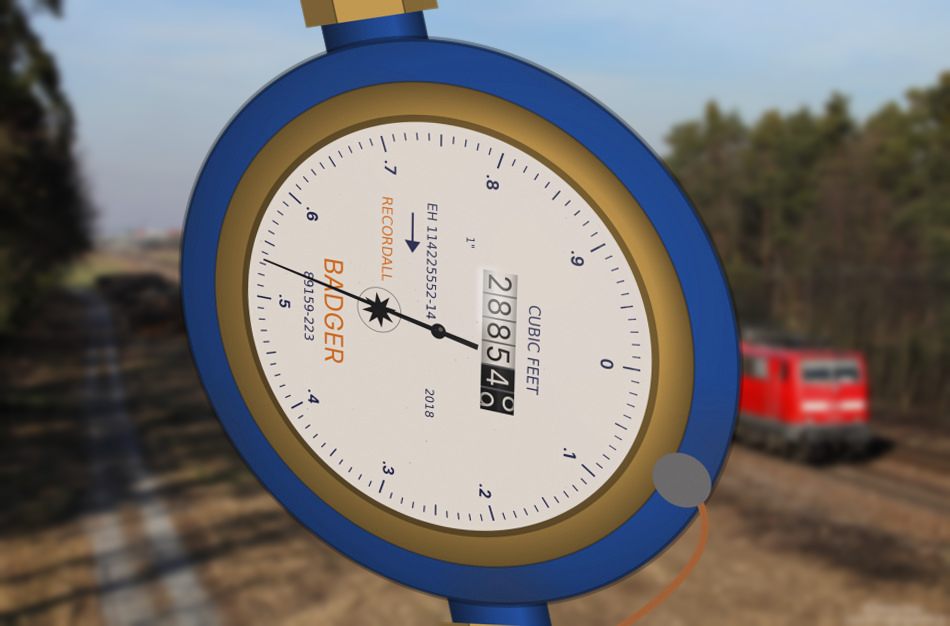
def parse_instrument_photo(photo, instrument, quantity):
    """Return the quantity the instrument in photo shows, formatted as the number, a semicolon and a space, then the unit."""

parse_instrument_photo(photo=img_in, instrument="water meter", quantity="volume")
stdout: 288548.53; ft³
